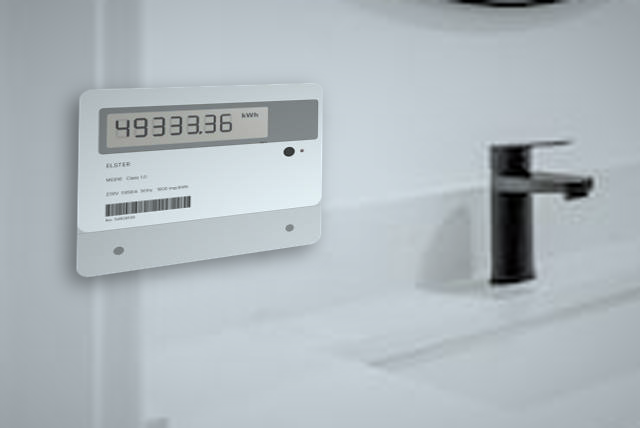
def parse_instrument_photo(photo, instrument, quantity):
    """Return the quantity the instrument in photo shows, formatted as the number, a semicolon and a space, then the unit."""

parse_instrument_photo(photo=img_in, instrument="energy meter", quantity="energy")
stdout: 49333.36; kWh
